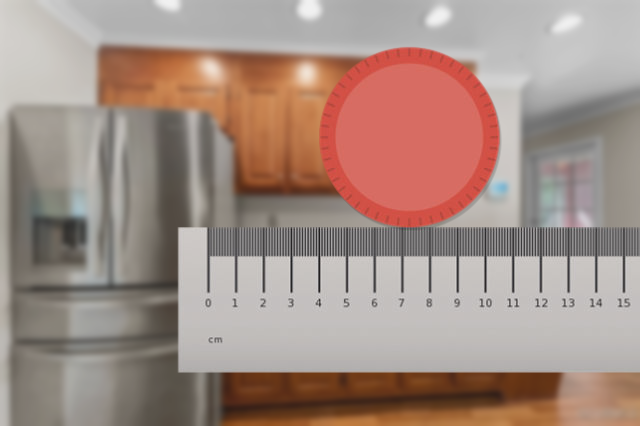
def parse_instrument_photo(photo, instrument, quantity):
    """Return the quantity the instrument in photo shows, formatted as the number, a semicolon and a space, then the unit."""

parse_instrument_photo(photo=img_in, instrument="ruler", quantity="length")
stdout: 6.5; cm
